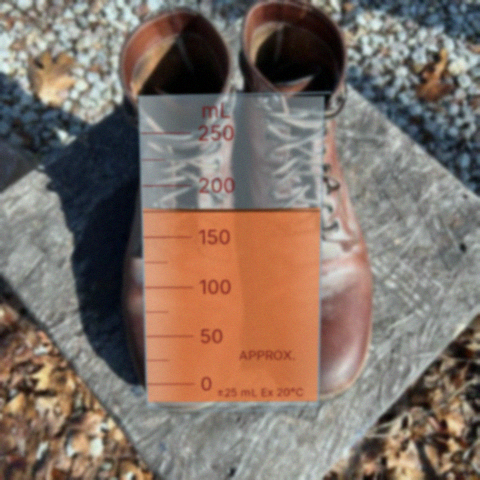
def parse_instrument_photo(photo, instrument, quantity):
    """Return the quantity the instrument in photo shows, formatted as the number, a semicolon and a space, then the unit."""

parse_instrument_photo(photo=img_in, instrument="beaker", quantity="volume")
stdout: 175; mL
